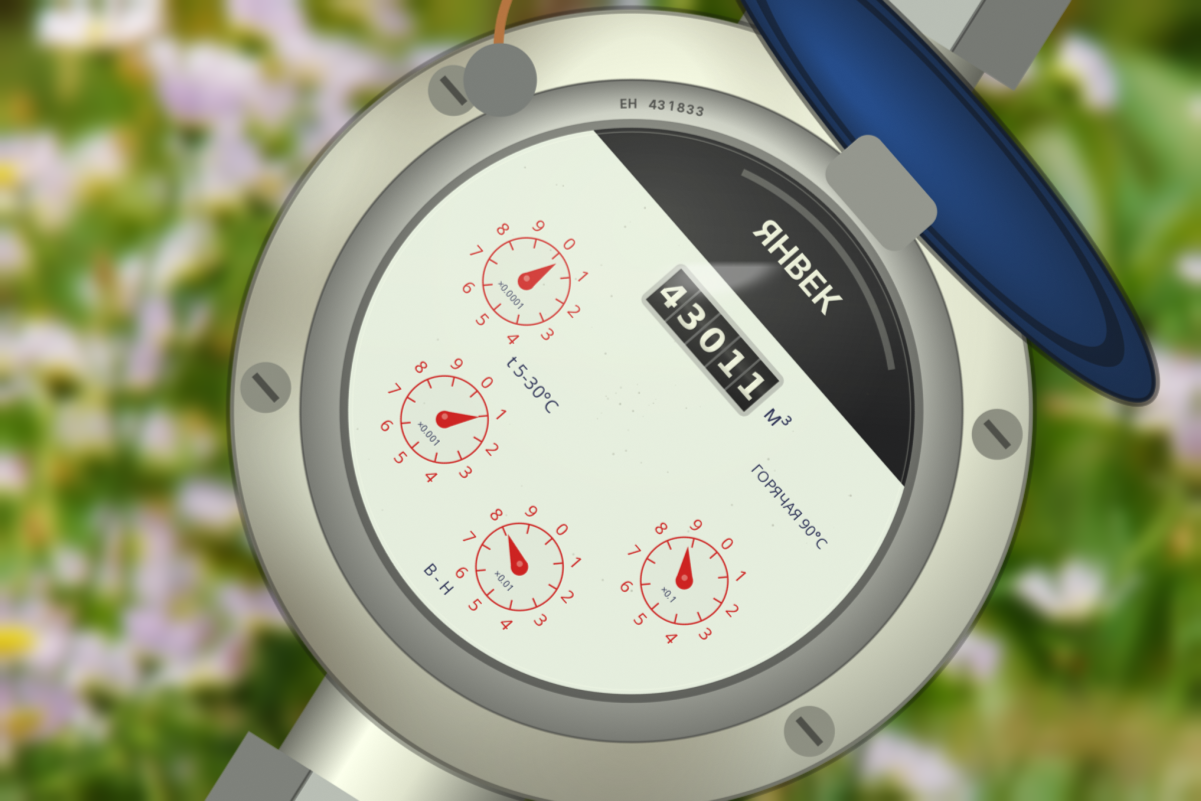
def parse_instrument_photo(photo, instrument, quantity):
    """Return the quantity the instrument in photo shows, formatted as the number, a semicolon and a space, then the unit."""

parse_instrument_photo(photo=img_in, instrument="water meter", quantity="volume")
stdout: 43011.8810; m³
